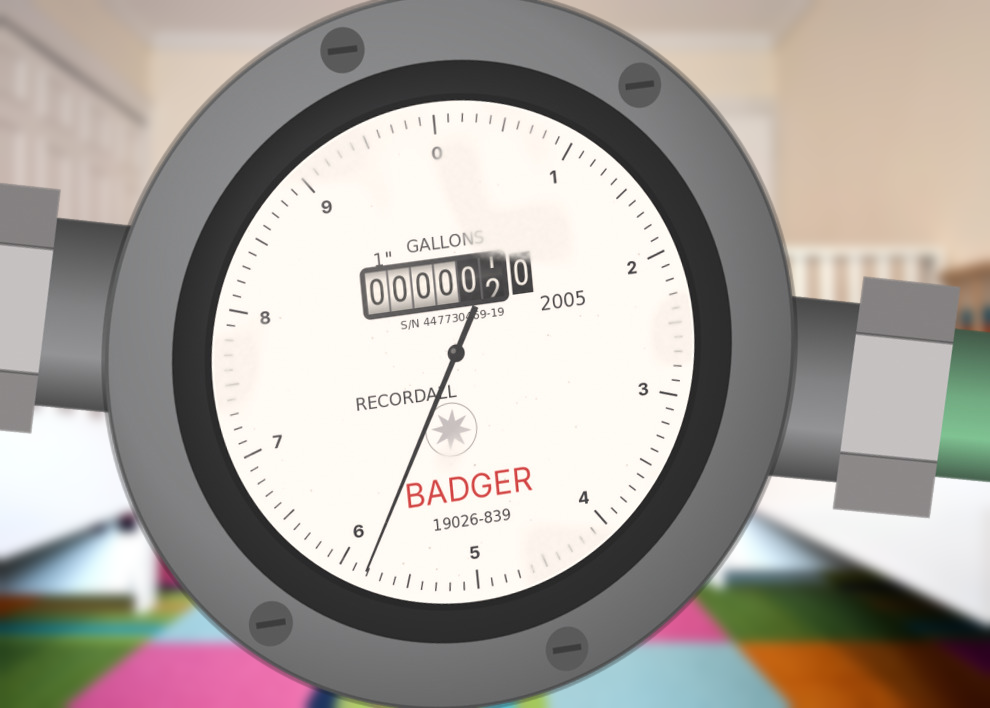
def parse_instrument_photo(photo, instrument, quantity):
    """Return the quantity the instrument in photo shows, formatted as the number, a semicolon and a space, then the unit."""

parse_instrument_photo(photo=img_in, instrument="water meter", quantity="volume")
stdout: 15.8; gal
